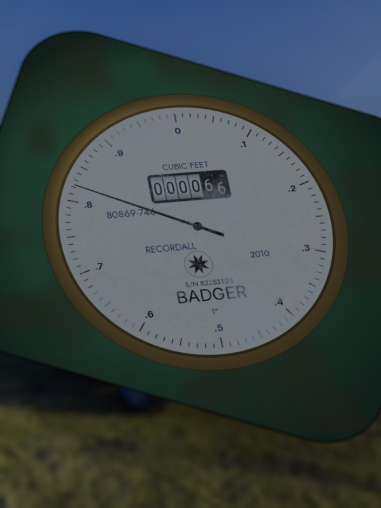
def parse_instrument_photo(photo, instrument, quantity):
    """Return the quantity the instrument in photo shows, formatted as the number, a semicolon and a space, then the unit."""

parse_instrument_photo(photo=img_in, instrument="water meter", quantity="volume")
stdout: 65.82; ft³
